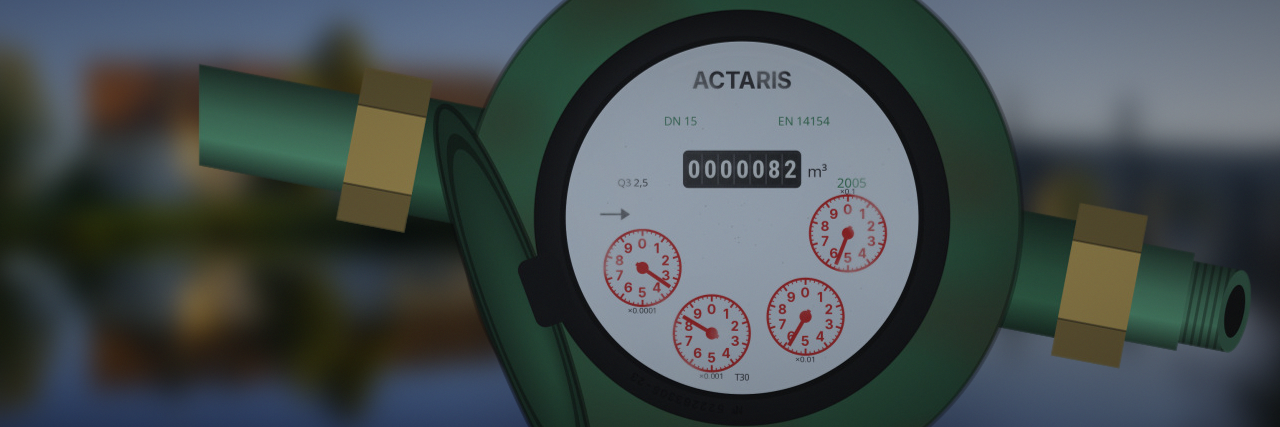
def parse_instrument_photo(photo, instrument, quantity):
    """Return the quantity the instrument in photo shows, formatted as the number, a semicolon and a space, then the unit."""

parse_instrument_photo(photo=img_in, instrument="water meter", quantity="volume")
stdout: 82.5583; m³
